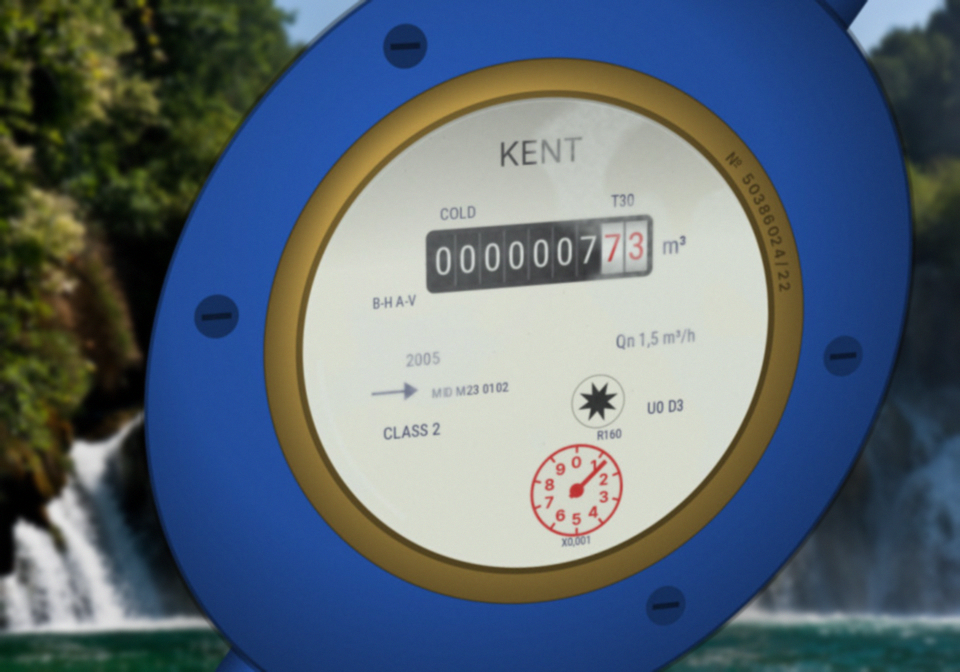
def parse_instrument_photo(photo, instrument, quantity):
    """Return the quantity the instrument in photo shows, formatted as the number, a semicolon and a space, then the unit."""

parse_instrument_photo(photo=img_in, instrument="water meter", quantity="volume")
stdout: 7.731; m³
